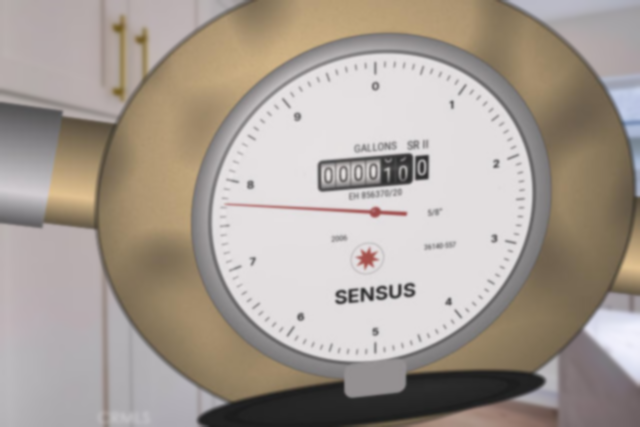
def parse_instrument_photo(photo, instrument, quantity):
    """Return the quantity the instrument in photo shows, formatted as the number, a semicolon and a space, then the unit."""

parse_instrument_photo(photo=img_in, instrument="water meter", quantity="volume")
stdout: 97.7; gal
